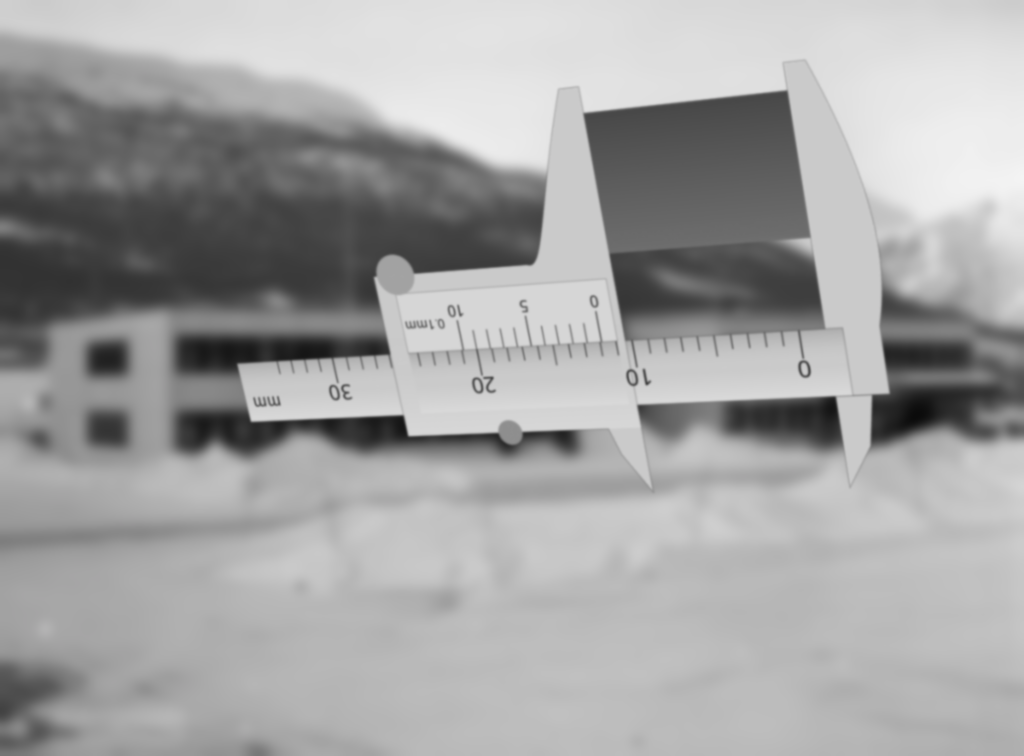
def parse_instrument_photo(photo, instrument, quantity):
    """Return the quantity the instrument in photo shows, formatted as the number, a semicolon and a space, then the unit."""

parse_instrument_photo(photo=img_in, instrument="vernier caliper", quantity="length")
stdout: 11.9; mm
